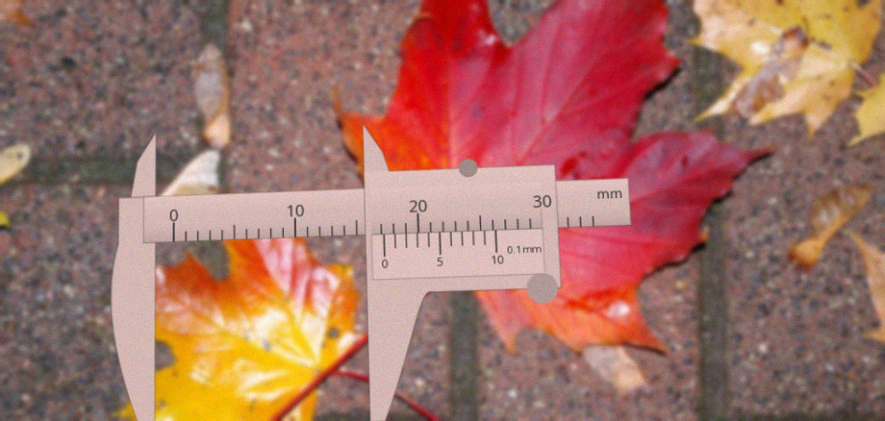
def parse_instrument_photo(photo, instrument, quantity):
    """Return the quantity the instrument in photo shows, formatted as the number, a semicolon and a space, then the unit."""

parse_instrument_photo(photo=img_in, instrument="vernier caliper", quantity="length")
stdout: 17.2; mm
